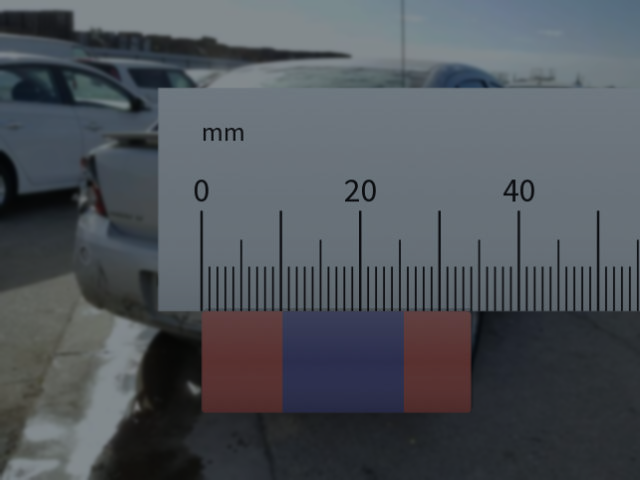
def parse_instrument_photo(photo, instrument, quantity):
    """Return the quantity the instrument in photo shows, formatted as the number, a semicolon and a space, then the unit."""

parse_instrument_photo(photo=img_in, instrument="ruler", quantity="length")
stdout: 34; mm
